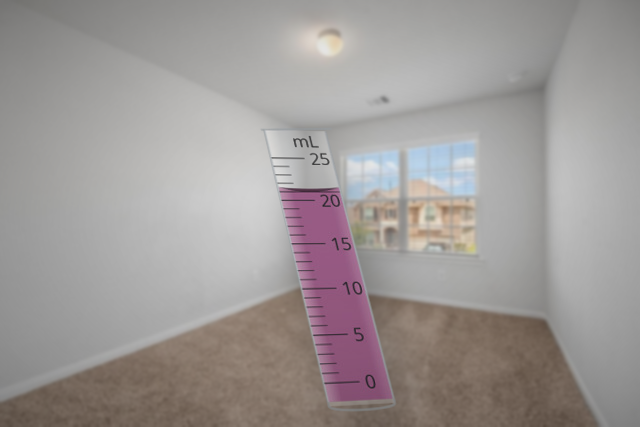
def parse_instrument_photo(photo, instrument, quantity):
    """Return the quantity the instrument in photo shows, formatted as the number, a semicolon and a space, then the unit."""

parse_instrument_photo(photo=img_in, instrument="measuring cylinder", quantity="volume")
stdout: 21; mL
